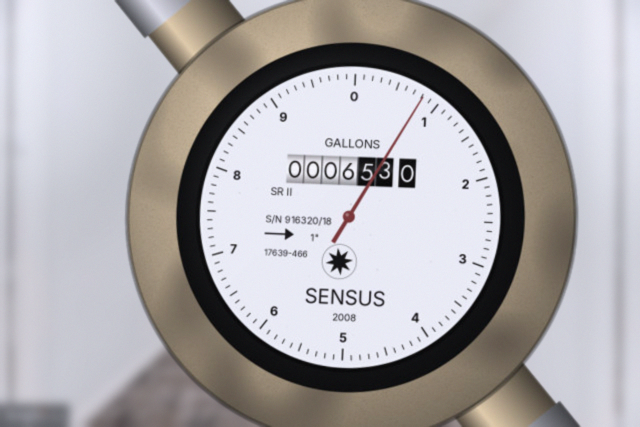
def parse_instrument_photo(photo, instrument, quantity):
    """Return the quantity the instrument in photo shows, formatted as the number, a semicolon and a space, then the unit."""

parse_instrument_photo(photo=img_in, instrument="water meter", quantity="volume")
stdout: 6530.8; gal
